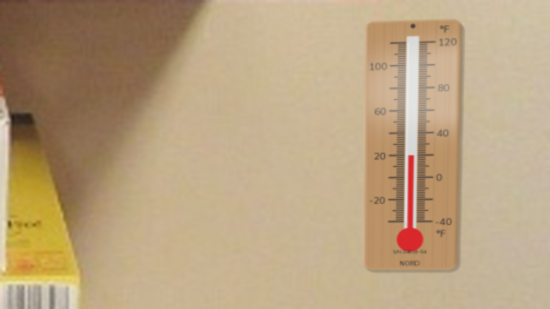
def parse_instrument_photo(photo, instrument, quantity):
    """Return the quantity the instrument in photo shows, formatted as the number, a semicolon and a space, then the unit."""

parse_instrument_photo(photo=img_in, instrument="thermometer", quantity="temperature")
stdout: 20; °F
